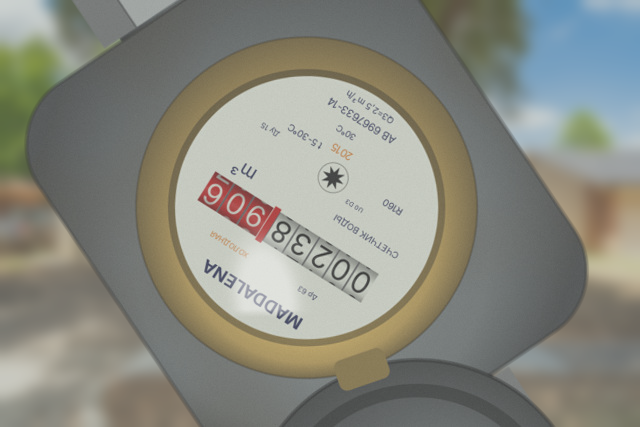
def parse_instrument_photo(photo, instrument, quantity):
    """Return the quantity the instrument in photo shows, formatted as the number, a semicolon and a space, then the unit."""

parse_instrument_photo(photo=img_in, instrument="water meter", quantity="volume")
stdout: 238.906; m³
